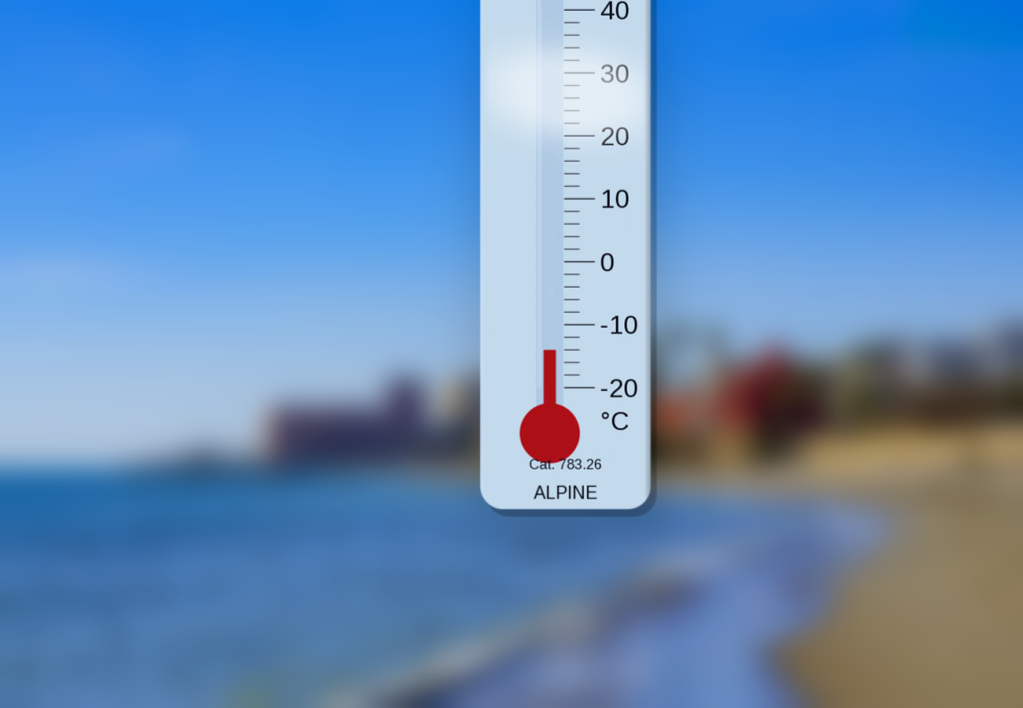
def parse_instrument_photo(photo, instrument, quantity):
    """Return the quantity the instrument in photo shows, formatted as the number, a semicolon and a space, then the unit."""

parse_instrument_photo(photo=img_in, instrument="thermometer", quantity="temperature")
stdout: -14; °C
